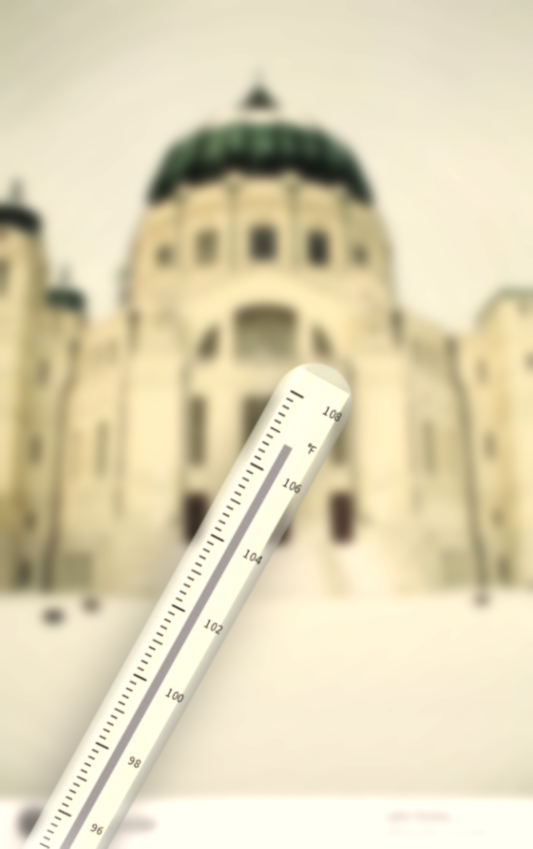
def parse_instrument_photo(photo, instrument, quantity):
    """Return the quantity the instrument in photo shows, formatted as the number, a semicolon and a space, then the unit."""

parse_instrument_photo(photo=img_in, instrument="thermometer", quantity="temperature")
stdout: 106.8; °F
